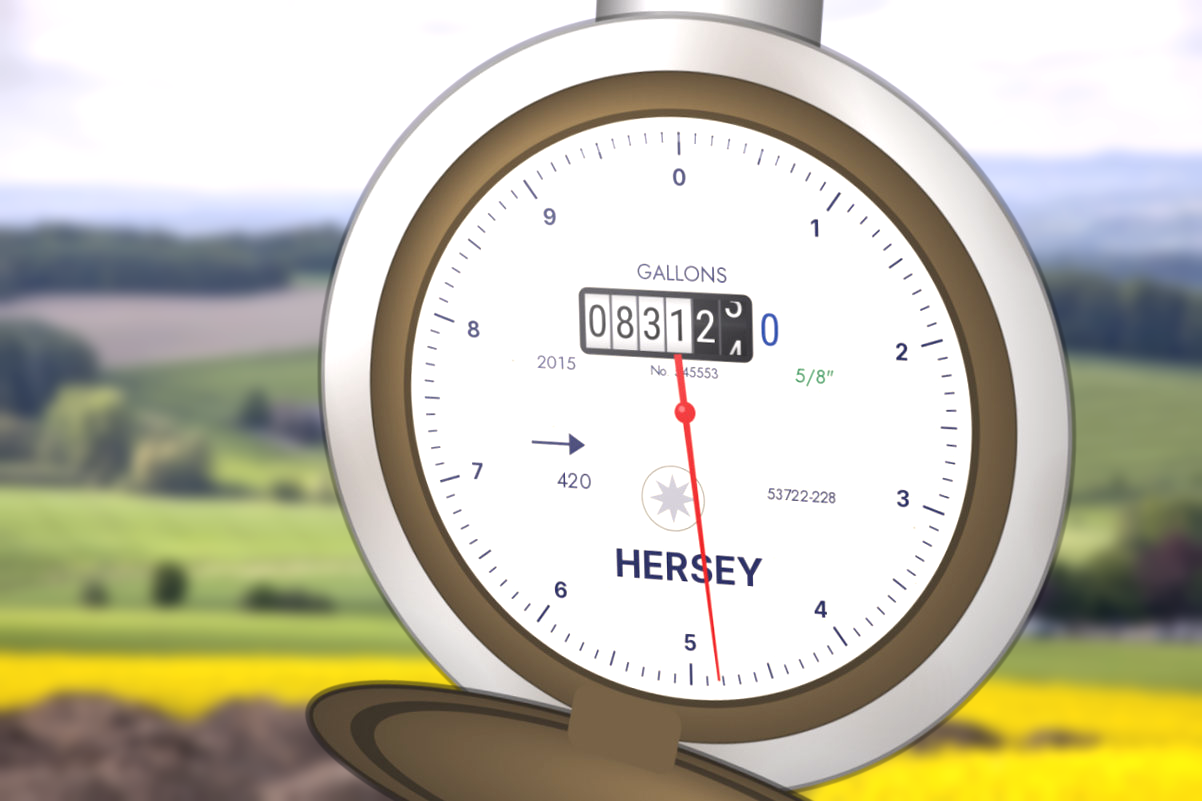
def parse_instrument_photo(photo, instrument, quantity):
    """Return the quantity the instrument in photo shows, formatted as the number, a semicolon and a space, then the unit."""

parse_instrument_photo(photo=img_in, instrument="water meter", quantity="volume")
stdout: 831234.8; gal
